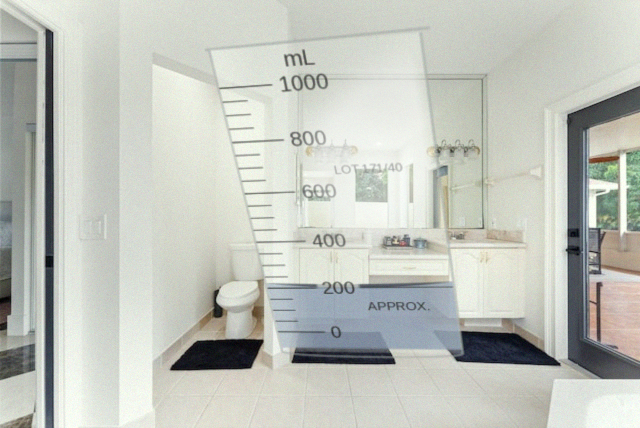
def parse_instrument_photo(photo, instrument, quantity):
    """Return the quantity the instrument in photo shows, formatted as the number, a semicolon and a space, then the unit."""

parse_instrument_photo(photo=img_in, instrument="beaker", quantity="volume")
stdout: 200; mL
